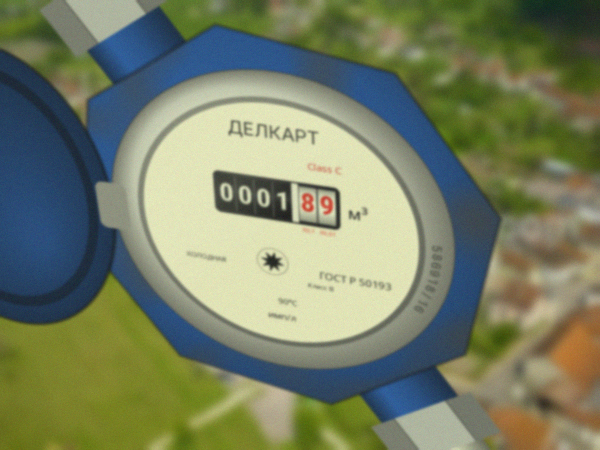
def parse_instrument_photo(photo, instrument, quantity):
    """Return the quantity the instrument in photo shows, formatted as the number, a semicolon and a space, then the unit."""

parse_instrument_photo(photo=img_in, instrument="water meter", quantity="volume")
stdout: 1.89; m³
